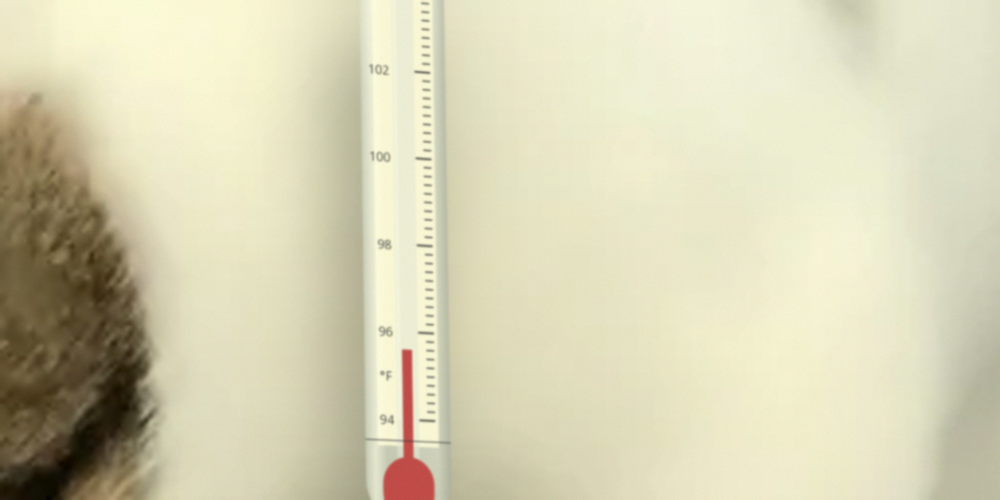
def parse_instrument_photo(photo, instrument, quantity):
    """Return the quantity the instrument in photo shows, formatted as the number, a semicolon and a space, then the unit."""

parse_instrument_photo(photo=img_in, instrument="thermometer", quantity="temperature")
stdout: 95.6; °F
